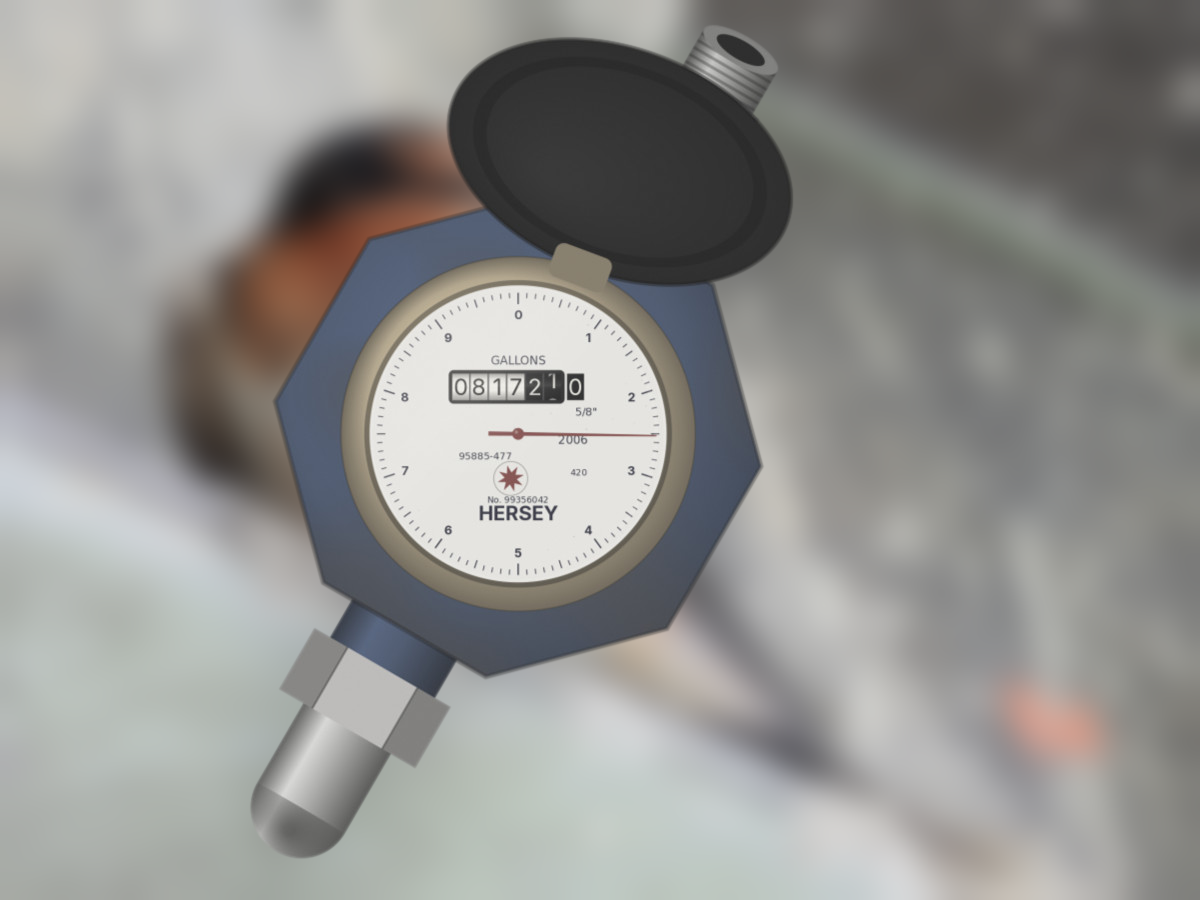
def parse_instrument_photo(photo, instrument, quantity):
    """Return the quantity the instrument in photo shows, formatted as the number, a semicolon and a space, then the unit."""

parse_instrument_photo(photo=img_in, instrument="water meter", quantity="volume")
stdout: 817212.5; gal
